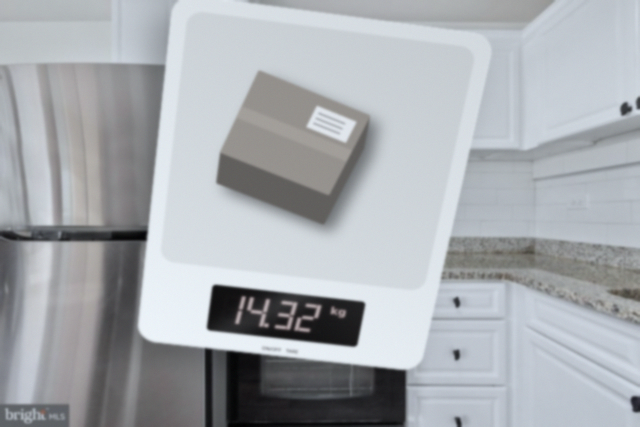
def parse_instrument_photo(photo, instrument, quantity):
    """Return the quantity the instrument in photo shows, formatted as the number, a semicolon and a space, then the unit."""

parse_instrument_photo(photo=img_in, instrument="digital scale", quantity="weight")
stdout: 14.32; kg
